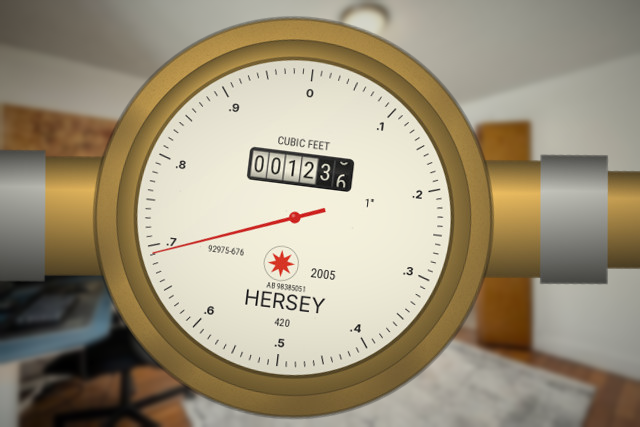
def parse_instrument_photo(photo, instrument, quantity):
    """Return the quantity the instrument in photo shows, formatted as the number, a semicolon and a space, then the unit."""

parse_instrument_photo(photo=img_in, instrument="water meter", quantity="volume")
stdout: 1235.69; ft³
